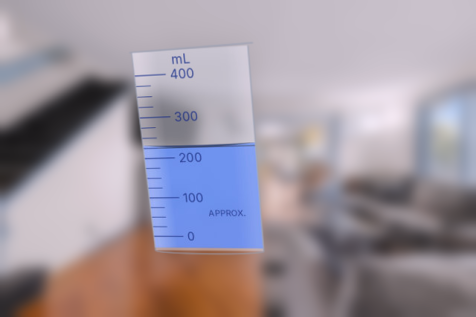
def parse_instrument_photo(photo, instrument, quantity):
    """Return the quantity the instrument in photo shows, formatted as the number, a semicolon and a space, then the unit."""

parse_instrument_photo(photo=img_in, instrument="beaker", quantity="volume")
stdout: 225; mL
